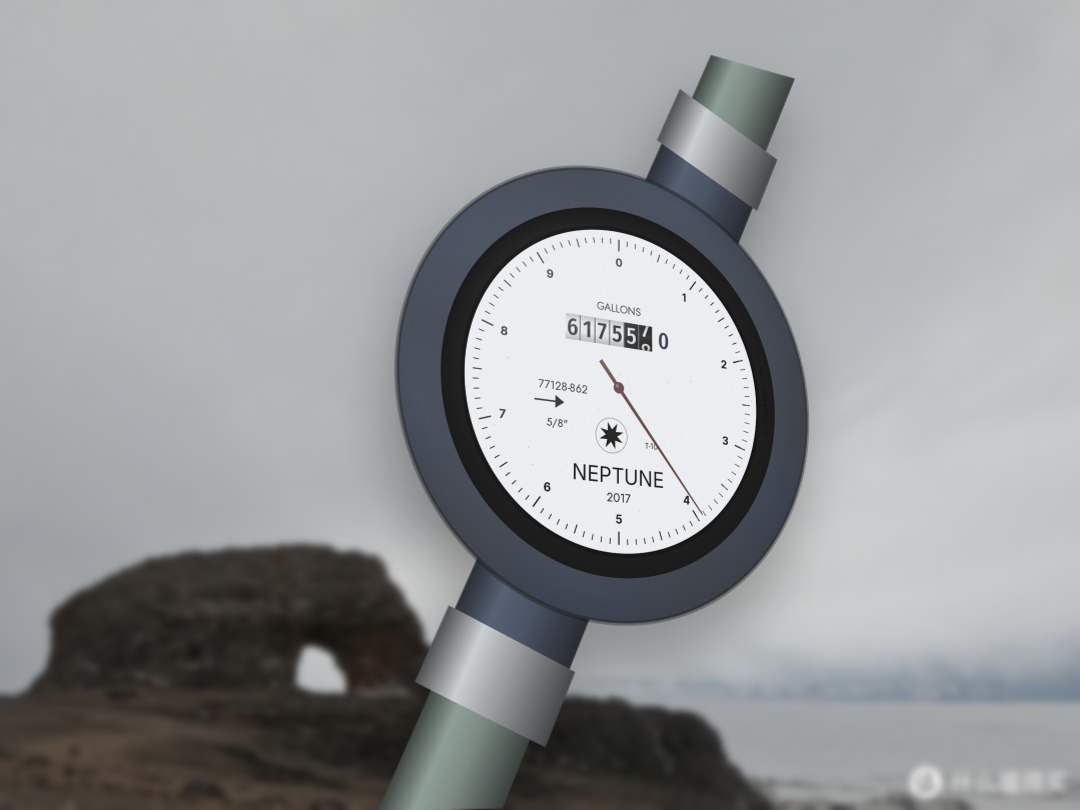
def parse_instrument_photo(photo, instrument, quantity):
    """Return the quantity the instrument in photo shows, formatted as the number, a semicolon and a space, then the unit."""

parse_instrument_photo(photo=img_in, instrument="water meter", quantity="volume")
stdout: 6175573.9; gal
